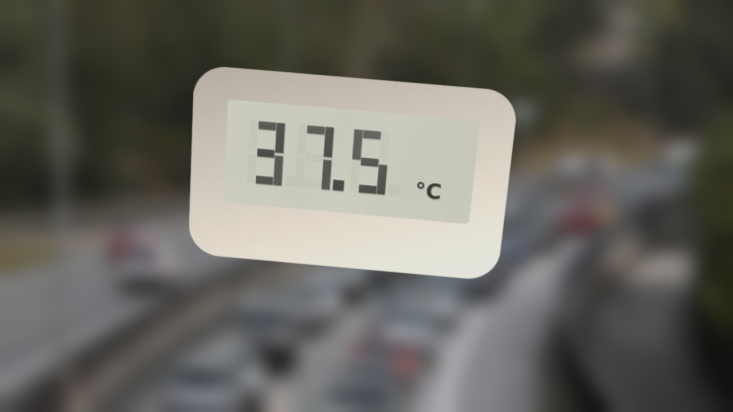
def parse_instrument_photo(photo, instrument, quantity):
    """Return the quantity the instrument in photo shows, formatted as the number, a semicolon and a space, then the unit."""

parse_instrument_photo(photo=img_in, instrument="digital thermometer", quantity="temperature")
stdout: 37.5; °C
